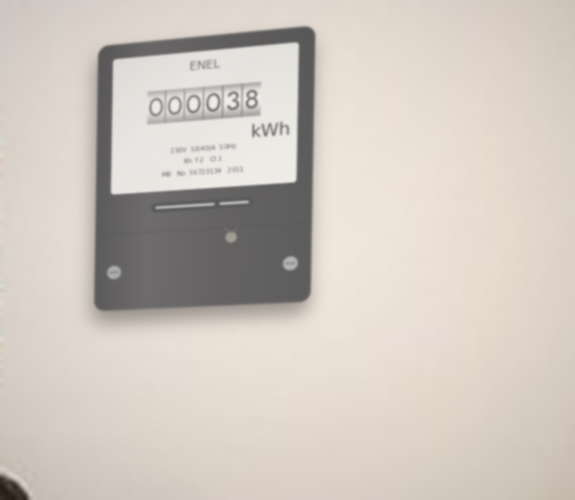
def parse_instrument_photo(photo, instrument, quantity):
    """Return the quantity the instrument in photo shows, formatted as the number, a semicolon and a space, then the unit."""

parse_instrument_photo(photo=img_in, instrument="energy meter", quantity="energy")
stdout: 38; kWh
